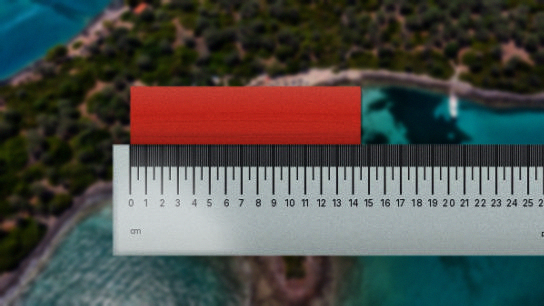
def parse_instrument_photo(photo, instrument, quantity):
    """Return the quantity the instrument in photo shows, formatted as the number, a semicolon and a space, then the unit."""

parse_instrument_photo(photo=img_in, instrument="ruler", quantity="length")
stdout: 14.5; cm
